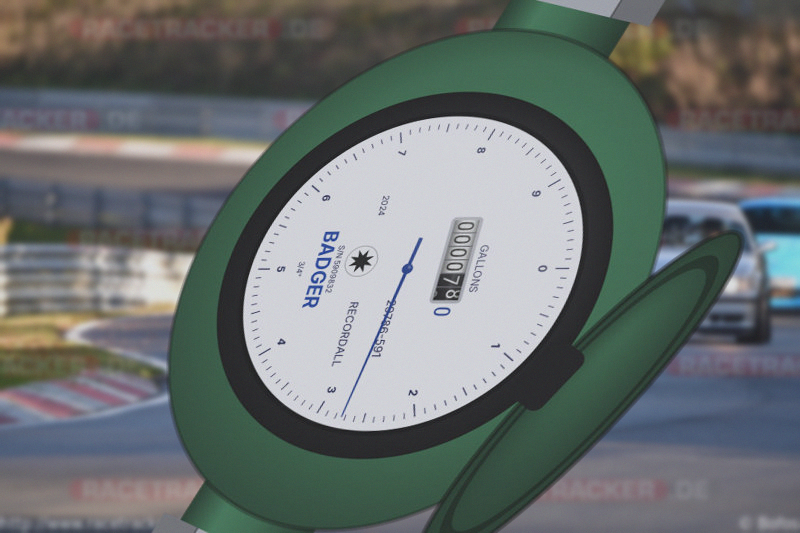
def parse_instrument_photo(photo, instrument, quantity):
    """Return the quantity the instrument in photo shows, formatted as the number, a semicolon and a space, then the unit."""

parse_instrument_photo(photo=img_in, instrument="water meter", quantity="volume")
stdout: 782.7; gal
